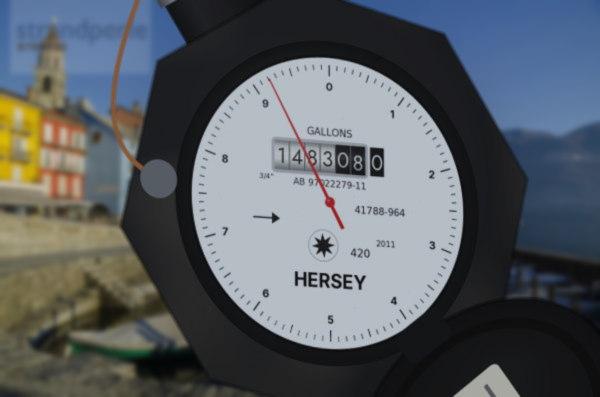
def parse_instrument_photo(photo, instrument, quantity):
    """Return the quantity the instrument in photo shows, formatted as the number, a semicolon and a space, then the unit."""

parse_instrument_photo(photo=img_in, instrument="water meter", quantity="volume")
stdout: 1483079.2; gal
